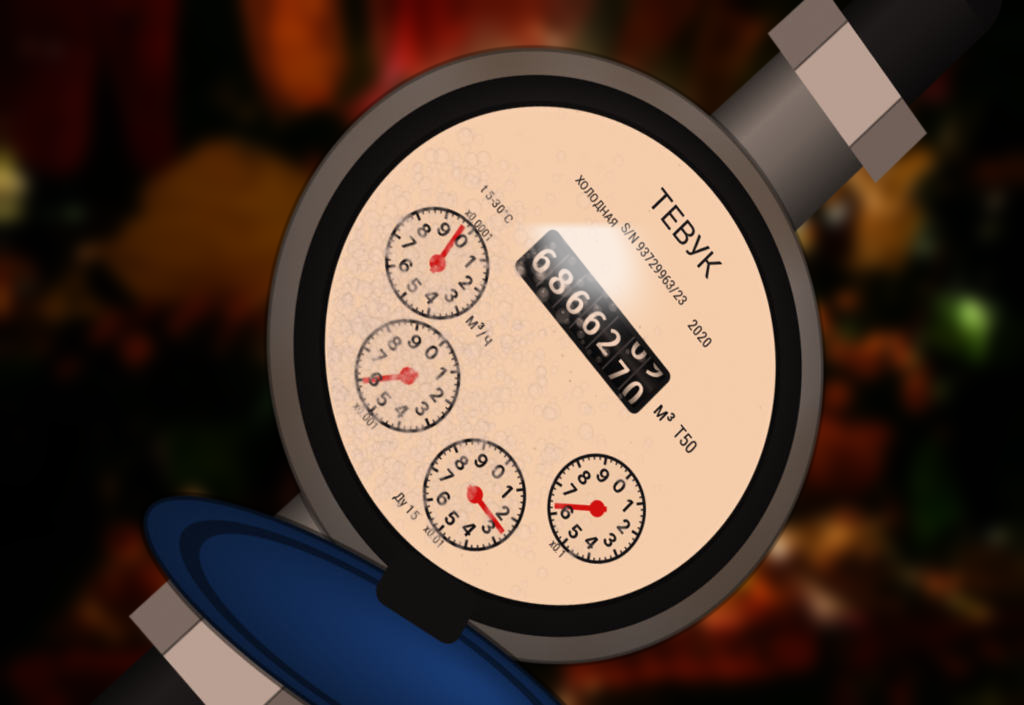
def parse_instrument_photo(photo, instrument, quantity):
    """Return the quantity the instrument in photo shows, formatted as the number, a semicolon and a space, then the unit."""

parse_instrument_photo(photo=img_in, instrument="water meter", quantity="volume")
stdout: 6866269.6259; m³
